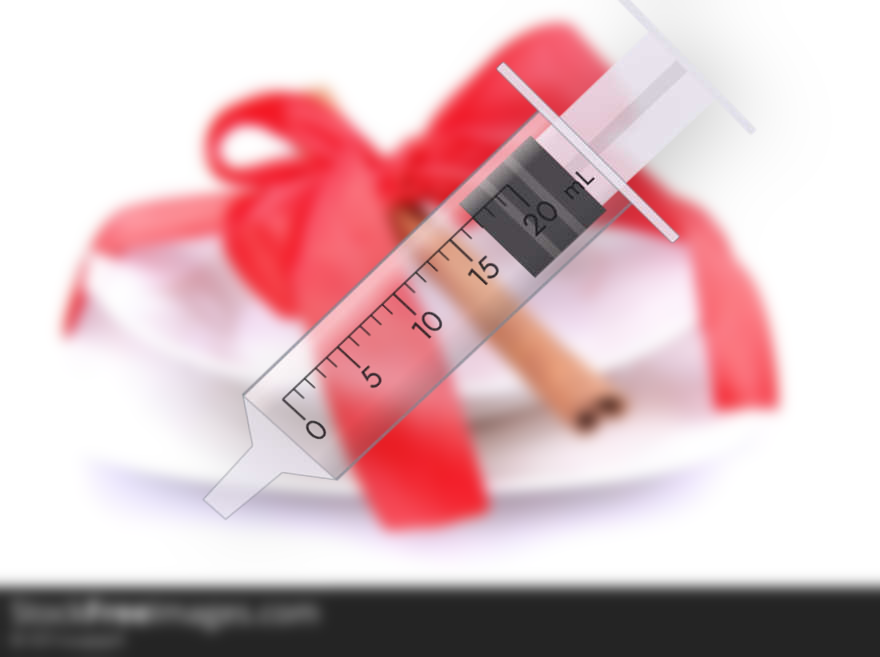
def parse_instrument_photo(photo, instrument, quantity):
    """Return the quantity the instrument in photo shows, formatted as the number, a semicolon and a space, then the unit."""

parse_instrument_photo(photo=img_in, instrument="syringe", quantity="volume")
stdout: 17; mL
